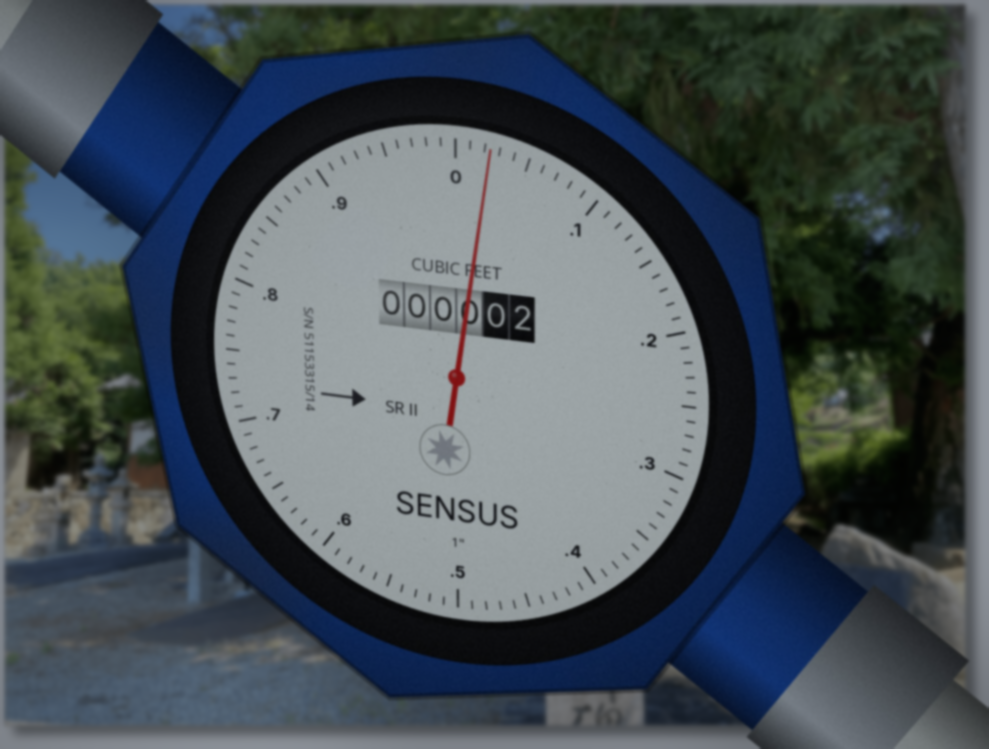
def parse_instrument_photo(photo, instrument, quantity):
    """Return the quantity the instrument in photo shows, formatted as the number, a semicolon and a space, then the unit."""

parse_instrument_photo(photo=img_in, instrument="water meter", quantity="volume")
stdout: 2.02; ft³
